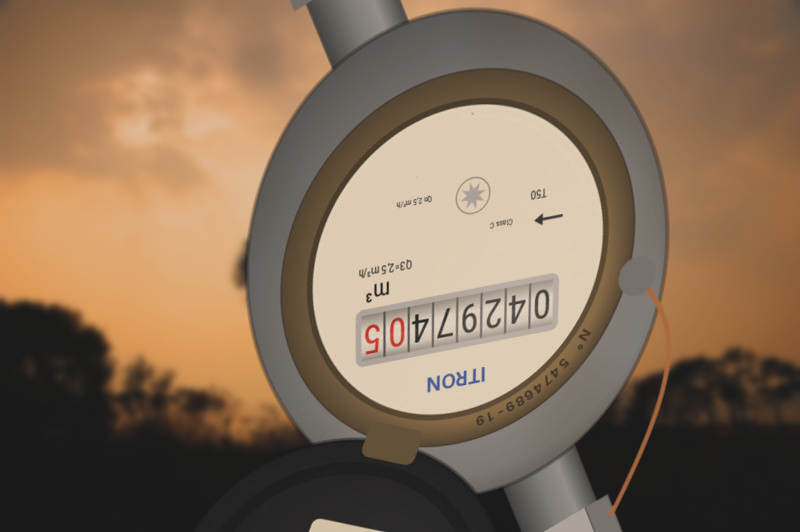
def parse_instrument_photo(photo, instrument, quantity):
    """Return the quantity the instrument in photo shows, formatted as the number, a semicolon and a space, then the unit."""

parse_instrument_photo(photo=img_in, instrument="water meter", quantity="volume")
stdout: 42974.05; m³
